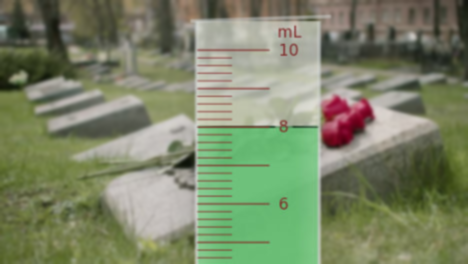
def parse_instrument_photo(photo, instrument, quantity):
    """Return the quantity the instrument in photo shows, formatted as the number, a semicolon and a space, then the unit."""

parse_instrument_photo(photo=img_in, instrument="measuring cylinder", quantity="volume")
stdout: 8; mL
